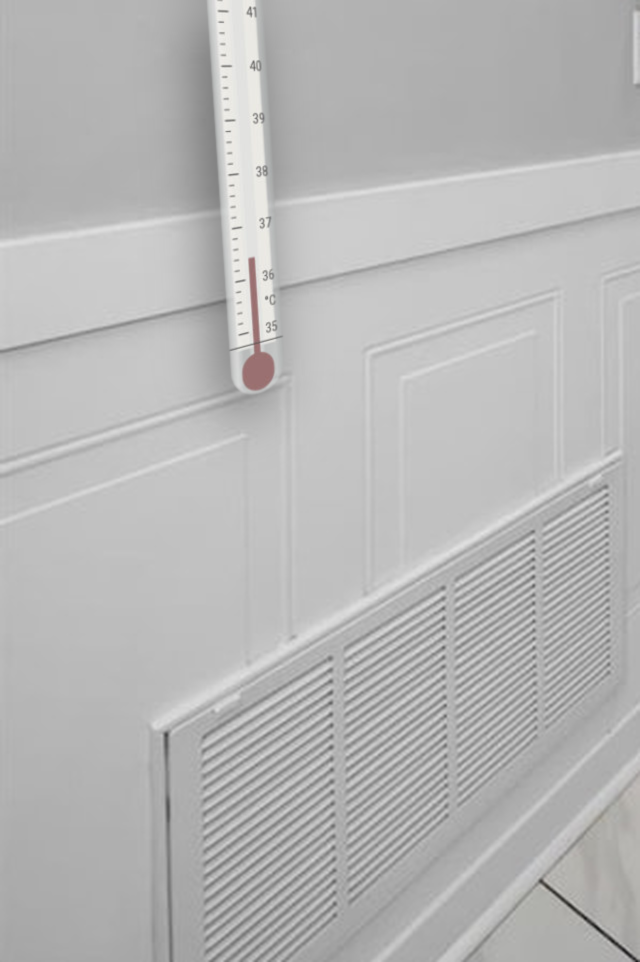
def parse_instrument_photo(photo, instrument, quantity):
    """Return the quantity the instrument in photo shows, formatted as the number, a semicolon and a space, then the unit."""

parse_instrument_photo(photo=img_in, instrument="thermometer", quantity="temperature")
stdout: 36.4; °C
